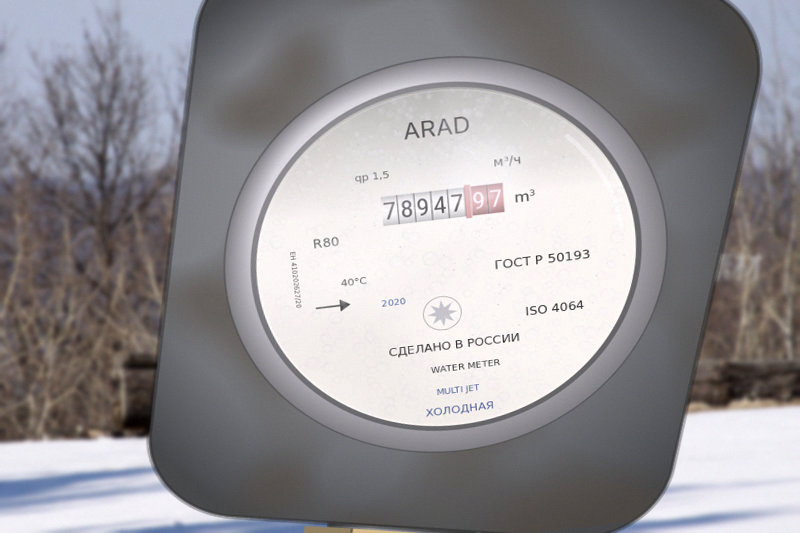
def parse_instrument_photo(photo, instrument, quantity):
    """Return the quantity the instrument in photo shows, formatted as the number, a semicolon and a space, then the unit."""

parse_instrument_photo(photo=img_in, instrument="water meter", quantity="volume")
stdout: 78947.97; m³
